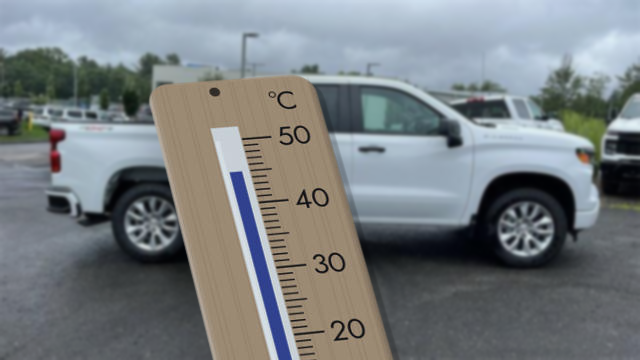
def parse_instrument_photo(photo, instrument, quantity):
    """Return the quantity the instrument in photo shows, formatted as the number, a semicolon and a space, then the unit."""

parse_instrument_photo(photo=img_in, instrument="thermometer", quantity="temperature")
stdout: 45; °C
